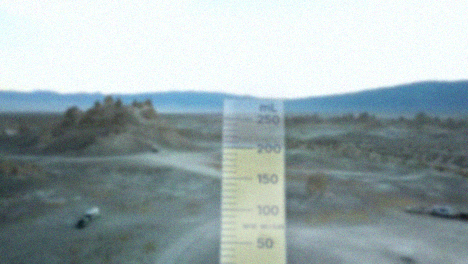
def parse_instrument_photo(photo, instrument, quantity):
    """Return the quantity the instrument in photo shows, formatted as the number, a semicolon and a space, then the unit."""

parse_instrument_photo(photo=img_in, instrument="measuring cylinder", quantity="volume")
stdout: 200; mL
